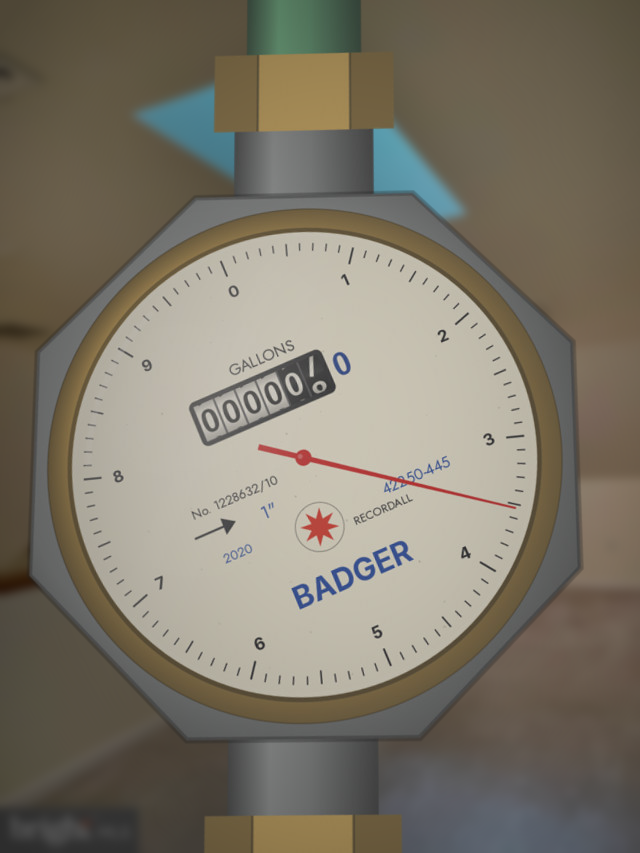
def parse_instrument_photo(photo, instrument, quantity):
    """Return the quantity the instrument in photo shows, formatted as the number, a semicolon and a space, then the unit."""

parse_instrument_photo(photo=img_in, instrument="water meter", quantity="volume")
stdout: 73.5; gal
